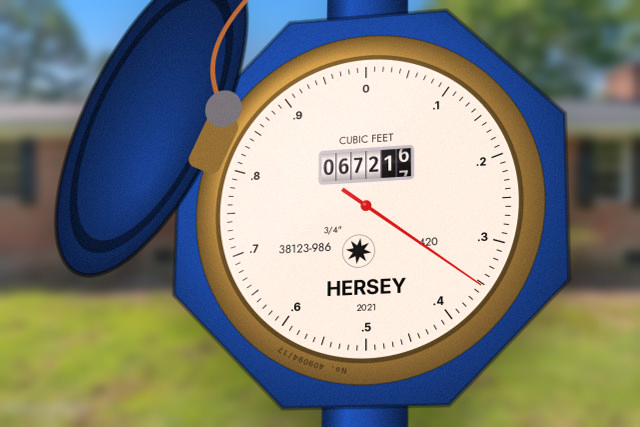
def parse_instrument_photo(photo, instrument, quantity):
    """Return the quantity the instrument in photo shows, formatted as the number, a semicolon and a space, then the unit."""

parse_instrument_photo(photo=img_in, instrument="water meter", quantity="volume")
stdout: 67216.35; ft³
